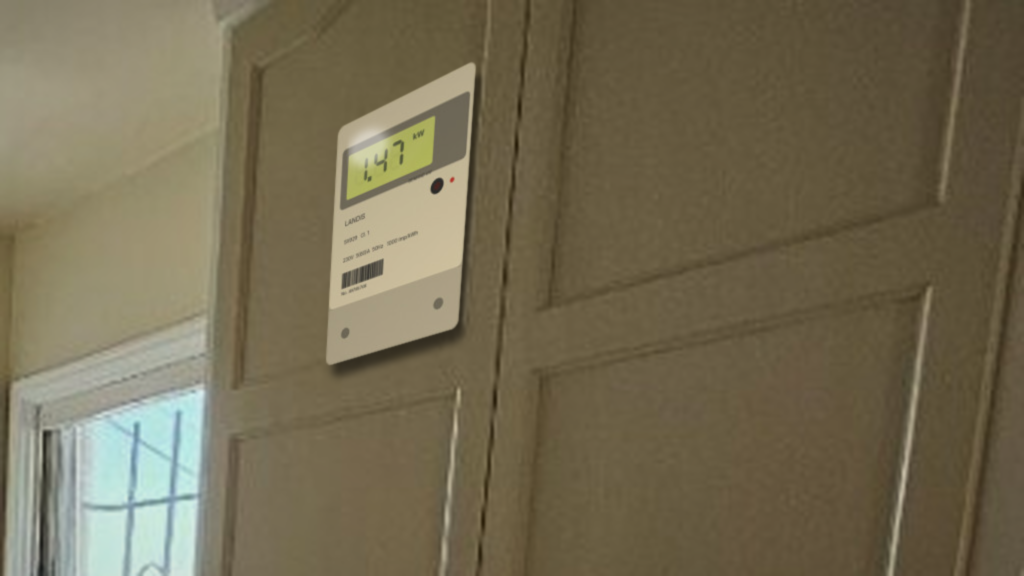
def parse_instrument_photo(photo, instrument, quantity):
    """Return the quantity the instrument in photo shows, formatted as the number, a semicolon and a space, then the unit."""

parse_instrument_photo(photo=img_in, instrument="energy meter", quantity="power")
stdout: 1.47; kW
